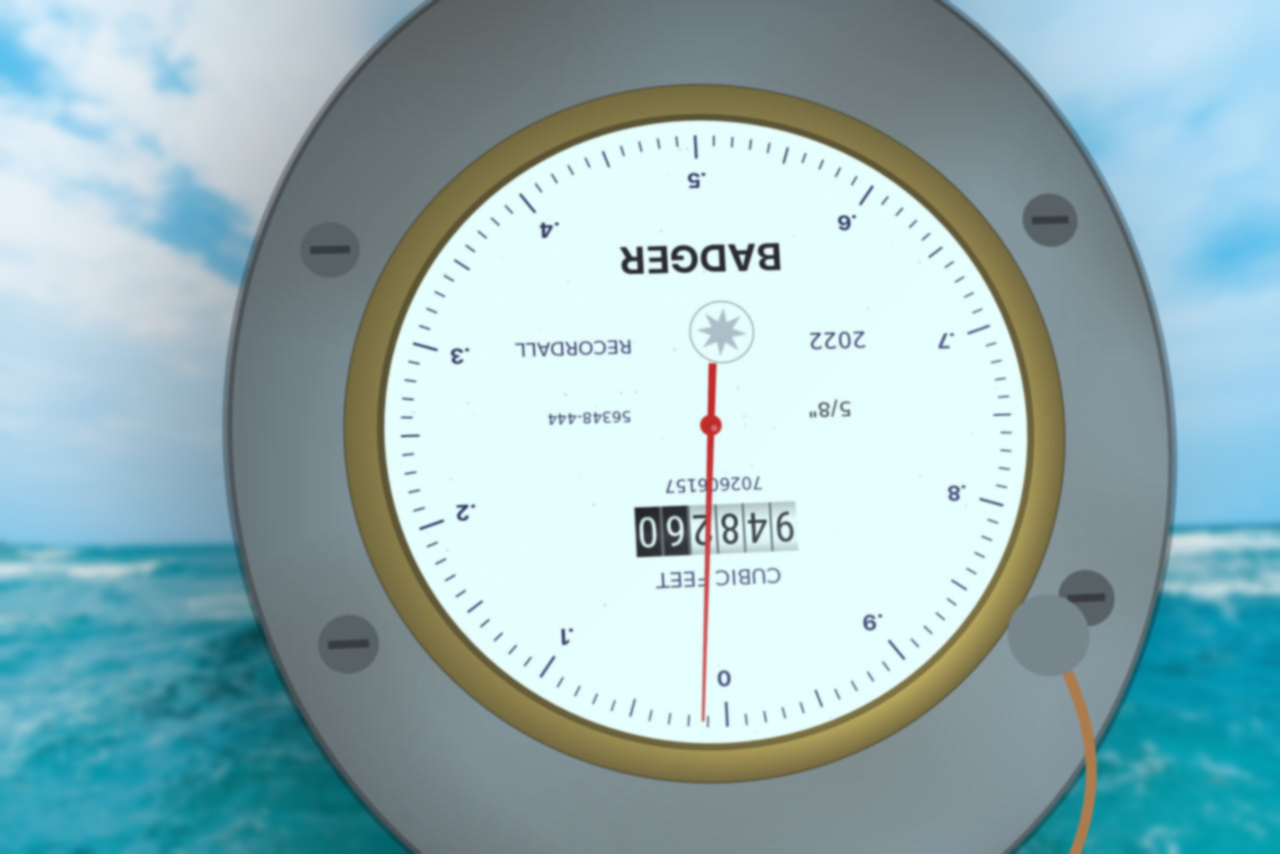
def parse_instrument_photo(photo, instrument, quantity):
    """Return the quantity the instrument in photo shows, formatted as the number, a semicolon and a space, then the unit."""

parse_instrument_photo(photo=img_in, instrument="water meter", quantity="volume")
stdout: 948260.01; ft³
